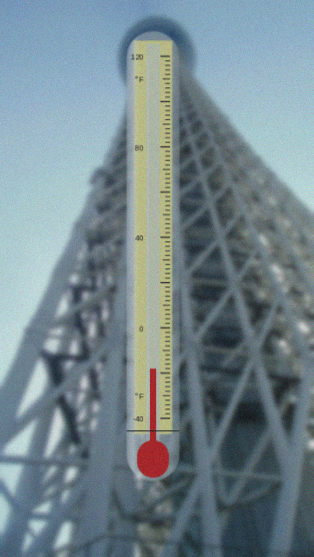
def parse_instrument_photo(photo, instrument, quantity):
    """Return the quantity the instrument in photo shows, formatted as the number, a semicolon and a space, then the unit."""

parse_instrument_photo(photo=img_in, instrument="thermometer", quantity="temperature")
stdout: -18; °F
